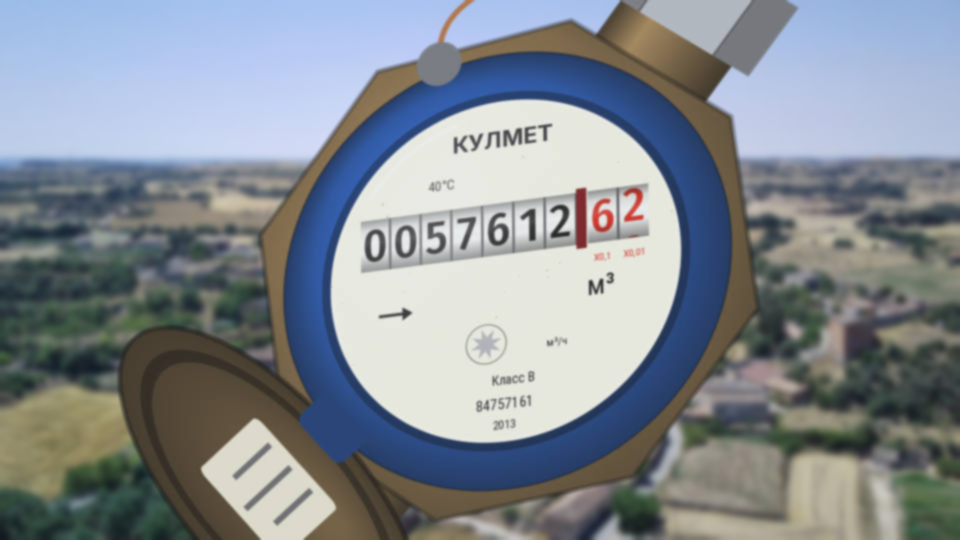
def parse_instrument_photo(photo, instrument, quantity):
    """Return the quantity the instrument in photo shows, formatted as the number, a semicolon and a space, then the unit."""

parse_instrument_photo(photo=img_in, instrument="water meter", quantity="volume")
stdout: 57612.62; m³
